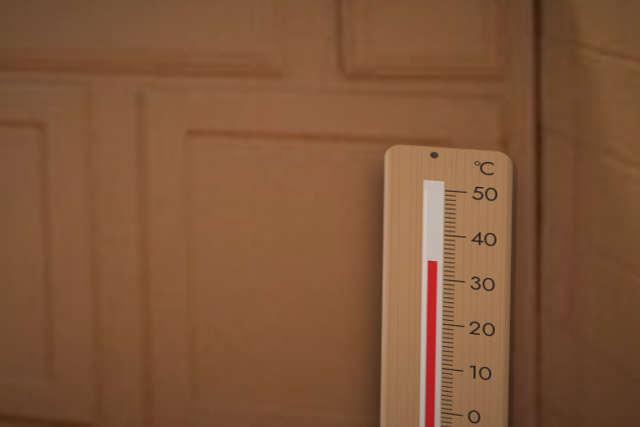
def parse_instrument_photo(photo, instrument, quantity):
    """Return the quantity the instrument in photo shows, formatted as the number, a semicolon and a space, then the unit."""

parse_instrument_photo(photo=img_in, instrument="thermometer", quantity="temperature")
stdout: 34; °C
